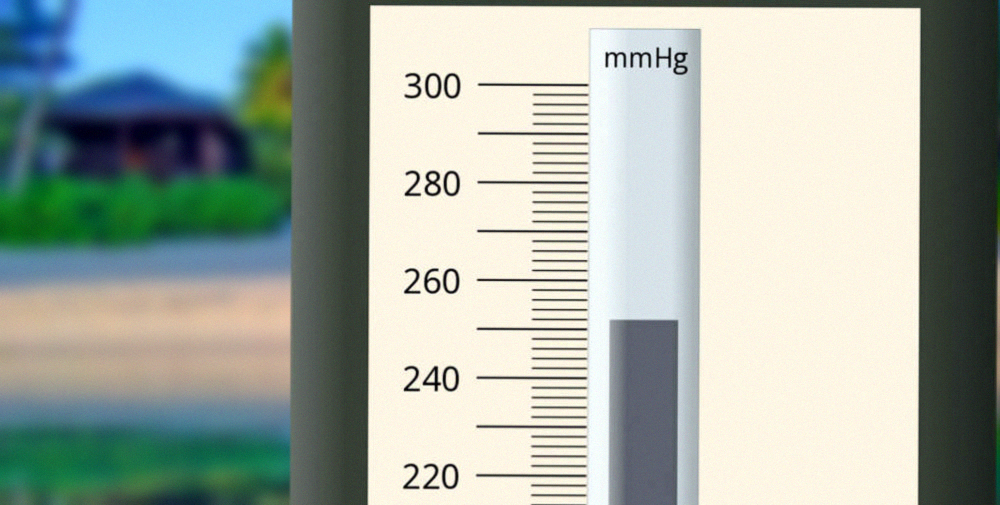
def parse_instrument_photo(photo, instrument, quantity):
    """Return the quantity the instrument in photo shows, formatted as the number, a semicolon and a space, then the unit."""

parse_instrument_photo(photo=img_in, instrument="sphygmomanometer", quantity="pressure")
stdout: 252; mmHg
